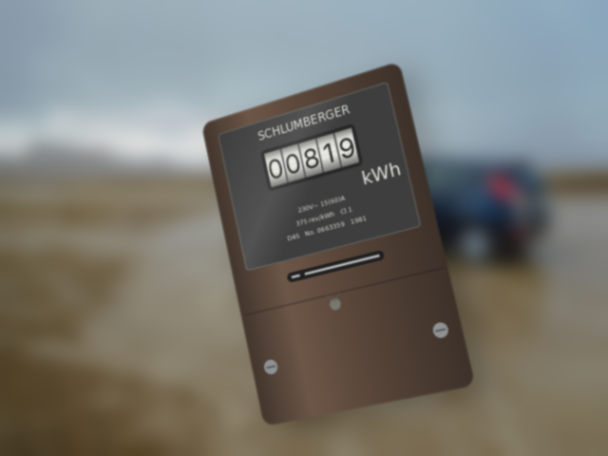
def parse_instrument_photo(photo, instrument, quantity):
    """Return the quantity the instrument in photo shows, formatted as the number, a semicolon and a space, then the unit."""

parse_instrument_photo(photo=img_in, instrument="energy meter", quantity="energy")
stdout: 819; kWh
